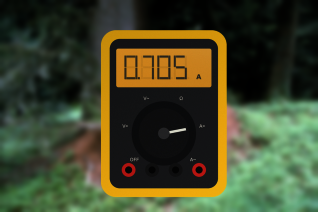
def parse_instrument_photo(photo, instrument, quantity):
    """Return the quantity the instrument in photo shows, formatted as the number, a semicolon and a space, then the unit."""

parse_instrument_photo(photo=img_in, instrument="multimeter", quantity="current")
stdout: 0.705; A
